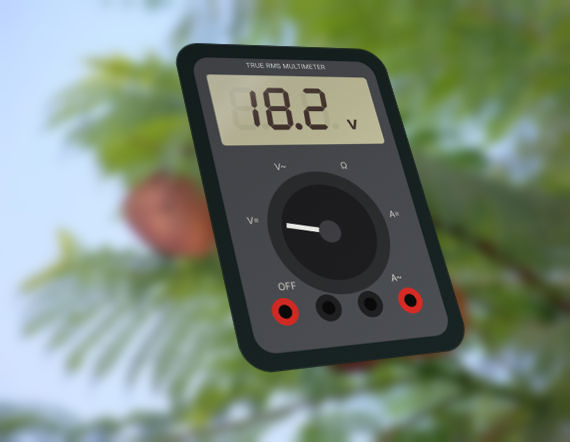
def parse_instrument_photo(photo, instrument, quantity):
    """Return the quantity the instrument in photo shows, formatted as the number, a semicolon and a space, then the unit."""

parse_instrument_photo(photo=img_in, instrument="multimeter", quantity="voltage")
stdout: 18.2; V
